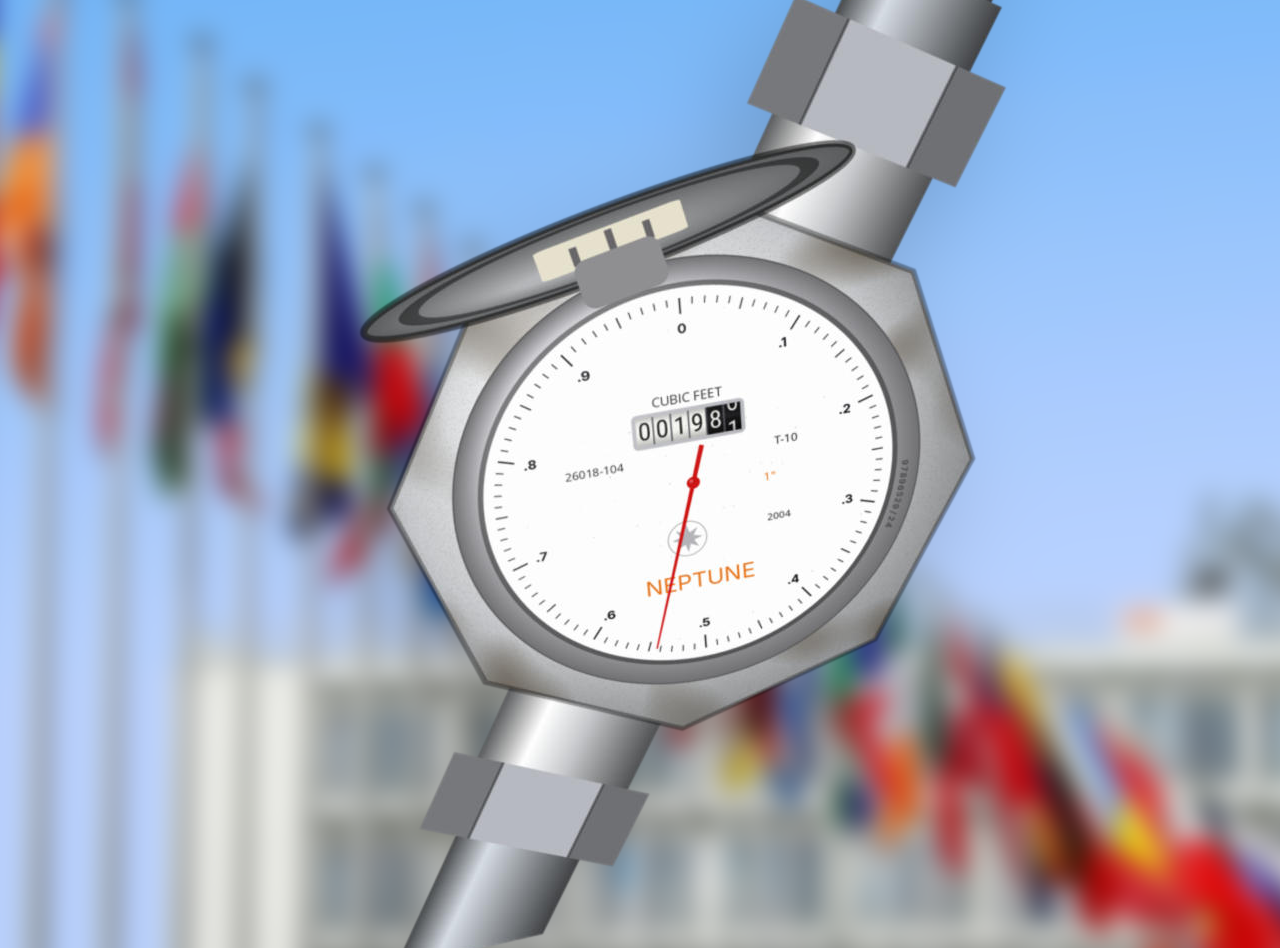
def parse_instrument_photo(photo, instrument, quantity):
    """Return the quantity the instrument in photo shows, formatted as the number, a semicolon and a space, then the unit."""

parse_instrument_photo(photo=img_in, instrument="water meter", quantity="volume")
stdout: 1980.54; ft³
